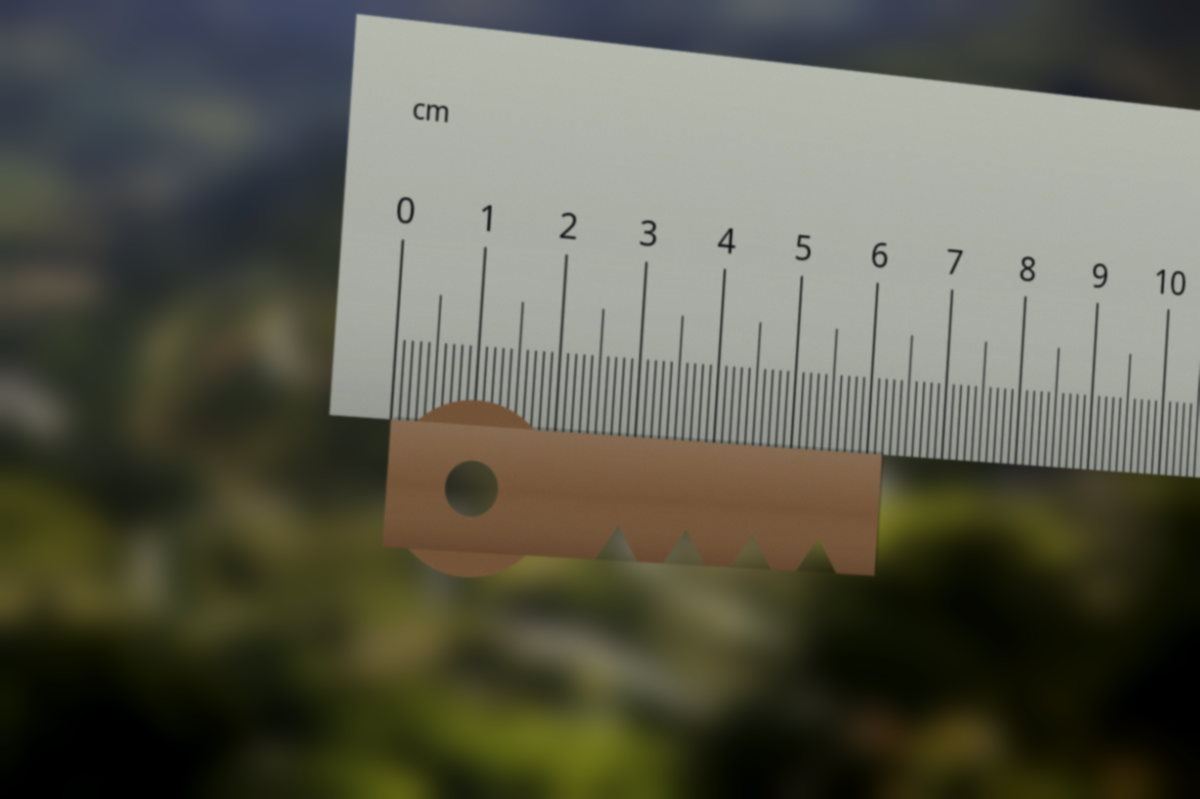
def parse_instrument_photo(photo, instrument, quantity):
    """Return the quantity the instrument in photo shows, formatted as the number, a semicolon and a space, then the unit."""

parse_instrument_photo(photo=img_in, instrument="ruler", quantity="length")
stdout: 6.2; cm
